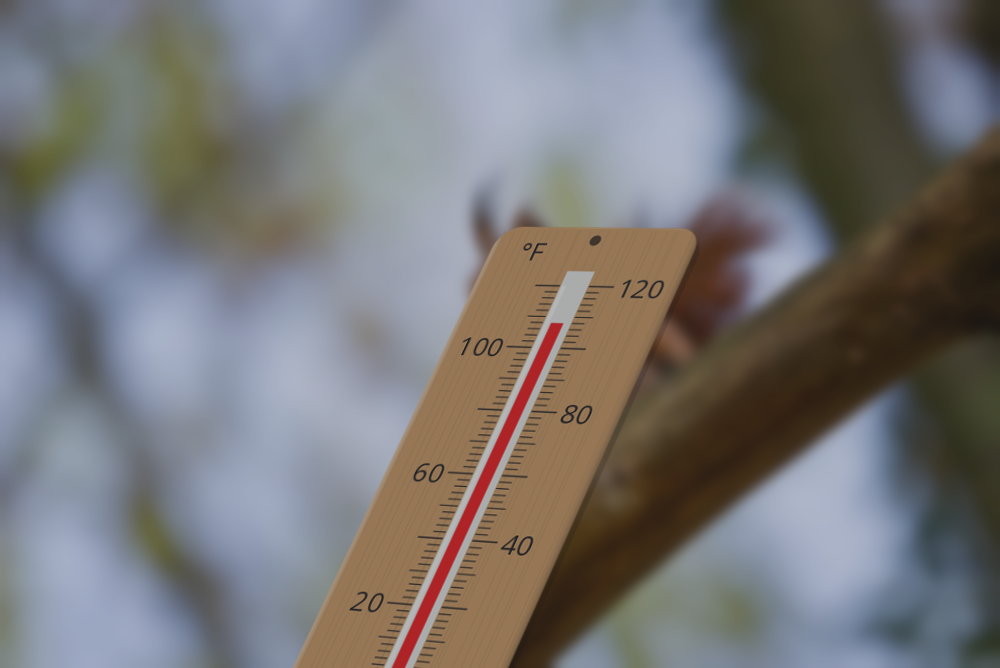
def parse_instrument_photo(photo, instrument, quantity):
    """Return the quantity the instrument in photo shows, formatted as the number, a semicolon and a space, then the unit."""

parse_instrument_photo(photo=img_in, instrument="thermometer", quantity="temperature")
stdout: 108; °F
